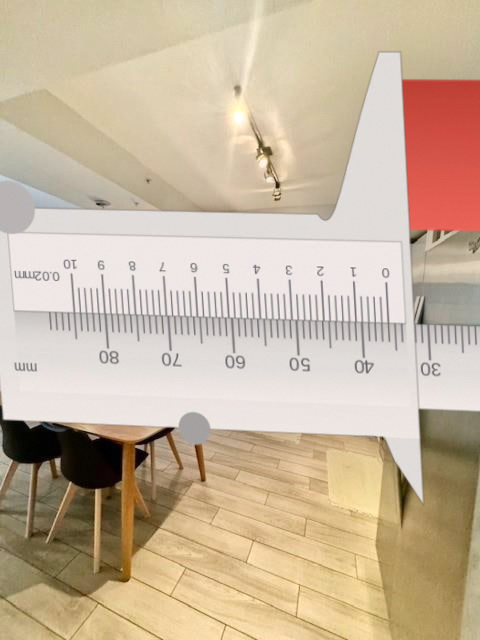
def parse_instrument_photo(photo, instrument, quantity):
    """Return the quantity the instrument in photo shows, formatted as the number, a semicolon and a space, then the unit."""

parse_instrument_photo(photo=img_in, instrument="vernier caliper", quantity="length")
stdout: 36.0; mm
